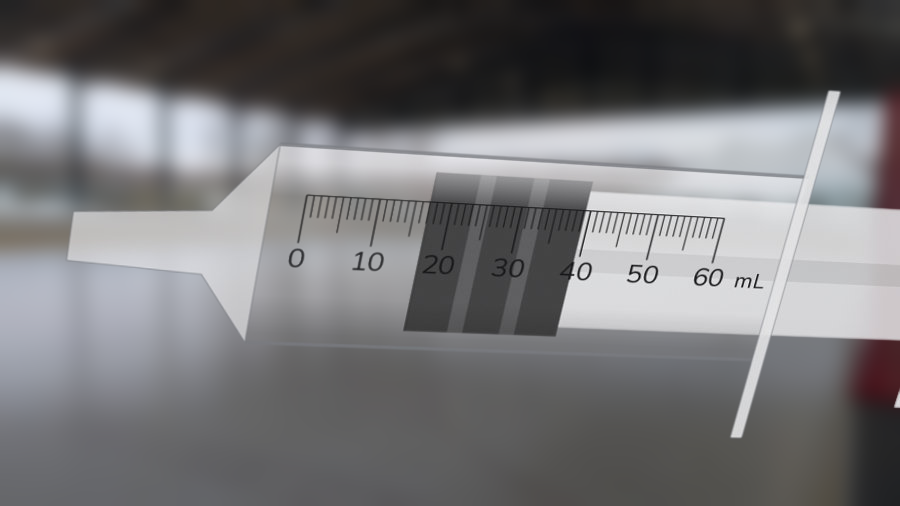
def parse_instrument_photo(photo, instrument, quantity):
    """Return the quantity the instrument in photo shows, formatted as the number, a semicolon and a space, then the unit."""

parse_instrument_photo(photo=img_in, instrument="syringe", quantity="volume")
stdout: 17; mL
